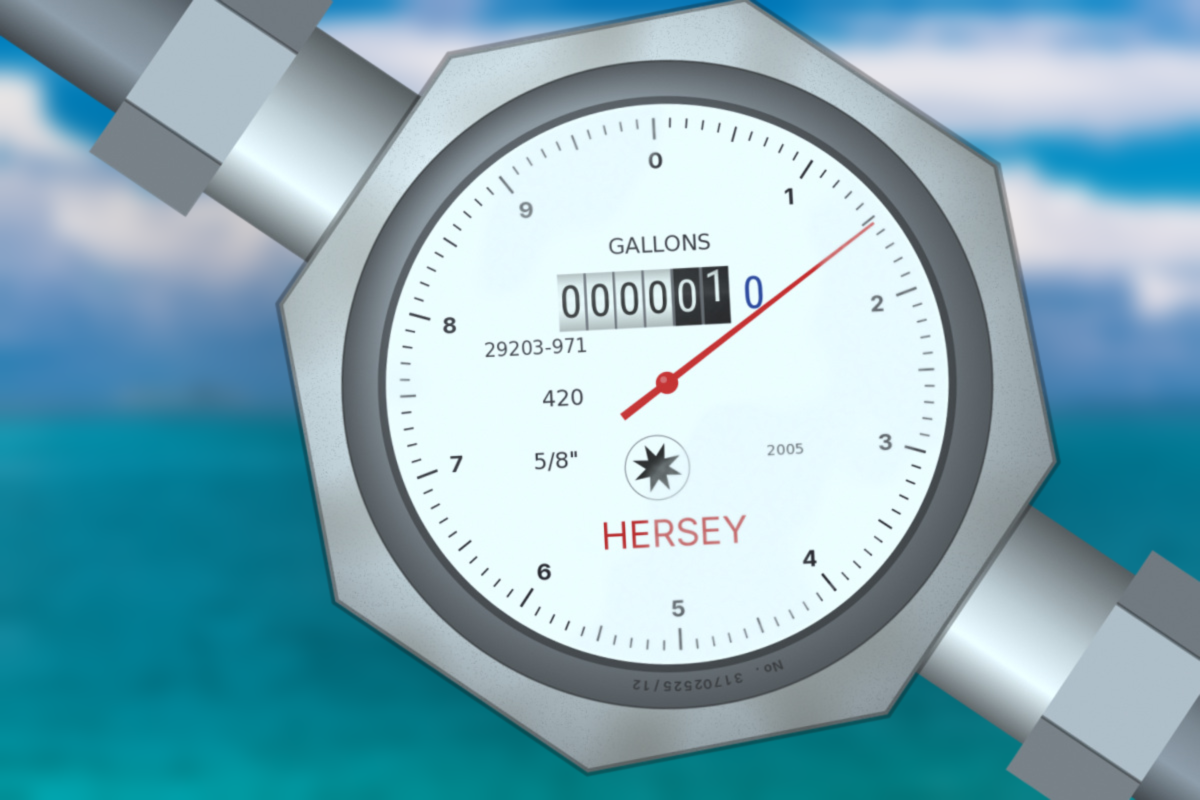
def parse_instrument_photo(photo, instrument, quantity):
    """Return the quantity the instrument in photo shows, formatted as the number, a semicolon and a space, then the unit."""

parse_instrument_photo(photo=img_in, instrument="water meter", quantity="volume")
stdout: 11.5; gal
